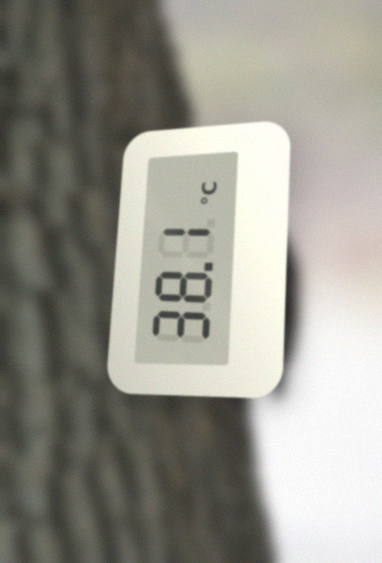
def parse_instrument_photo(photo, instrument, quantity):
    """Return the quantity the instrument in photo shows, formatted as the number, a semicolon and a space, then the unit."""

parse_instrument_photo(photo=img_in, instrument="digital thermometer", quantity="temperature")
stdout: 38.1; °C
